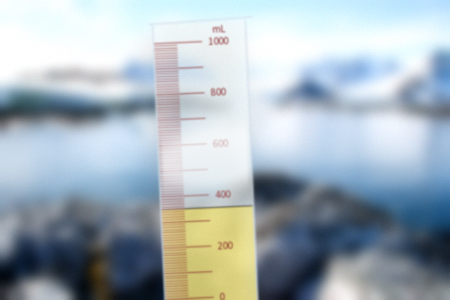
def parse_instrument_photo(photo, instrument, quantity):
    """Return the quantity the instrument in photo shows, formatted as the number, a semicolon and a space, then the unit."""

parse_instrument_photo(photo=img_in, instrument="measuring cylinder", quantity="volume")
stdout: 350; mL
